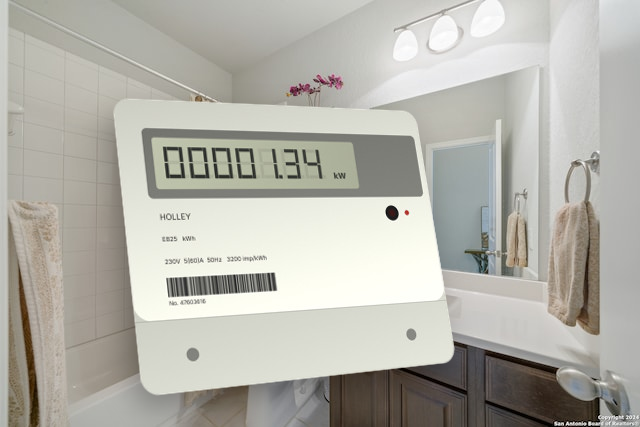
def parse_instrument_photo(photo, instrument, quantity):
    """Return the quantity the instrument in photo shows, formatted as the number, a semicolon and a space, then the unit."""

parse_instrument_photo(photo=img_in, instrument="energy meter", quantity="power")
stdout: 1.34; kW
